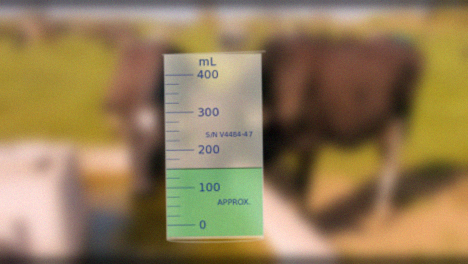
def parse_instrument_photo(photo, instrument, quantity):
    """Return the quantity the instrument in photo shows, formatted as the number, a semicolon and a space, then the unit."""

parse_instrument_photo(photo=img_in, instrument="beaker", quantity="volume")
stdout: 150; mL
